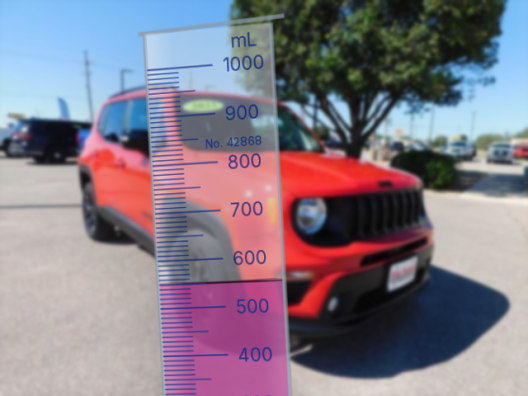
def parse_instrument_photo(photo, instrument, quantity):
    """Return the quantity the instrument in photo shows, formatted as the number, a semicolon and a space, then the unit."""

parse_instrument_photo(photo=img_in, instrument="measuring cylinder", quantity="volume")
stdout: 550; mL
